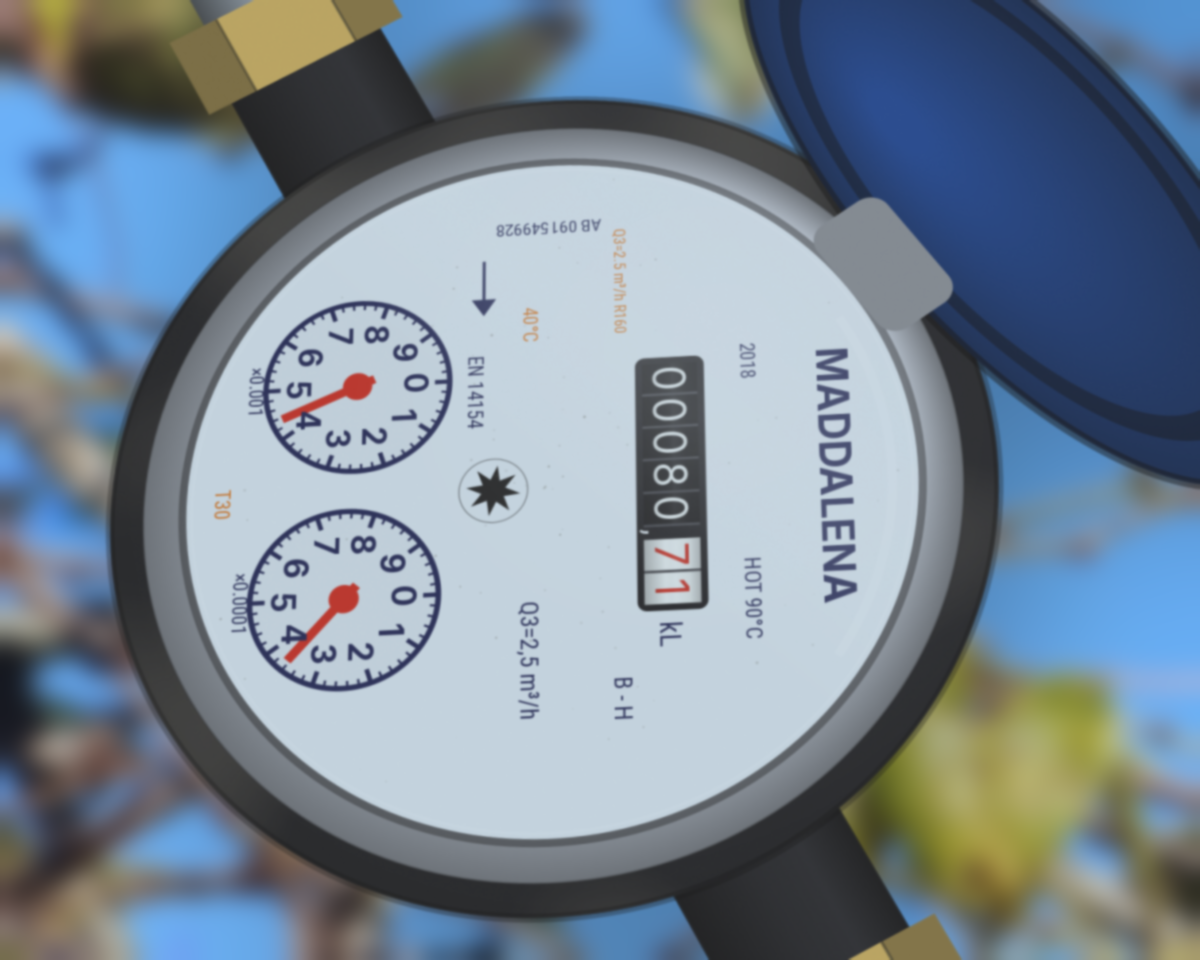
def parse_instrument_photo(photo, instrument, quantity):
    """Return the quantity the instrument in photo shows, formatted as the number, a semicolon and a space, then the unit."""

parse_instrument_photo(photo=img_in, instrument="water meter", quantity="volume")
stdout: 80.7143; kL
